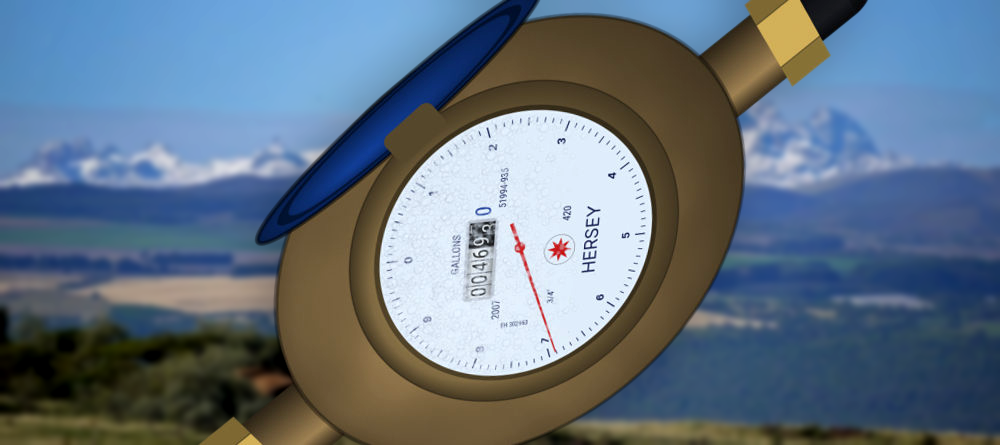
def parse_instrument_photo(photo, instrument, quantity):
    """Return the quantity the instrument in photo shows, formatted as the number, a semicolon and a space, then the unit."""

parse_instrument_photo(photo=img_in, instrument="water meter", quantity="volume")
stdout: 46926.9; gal
